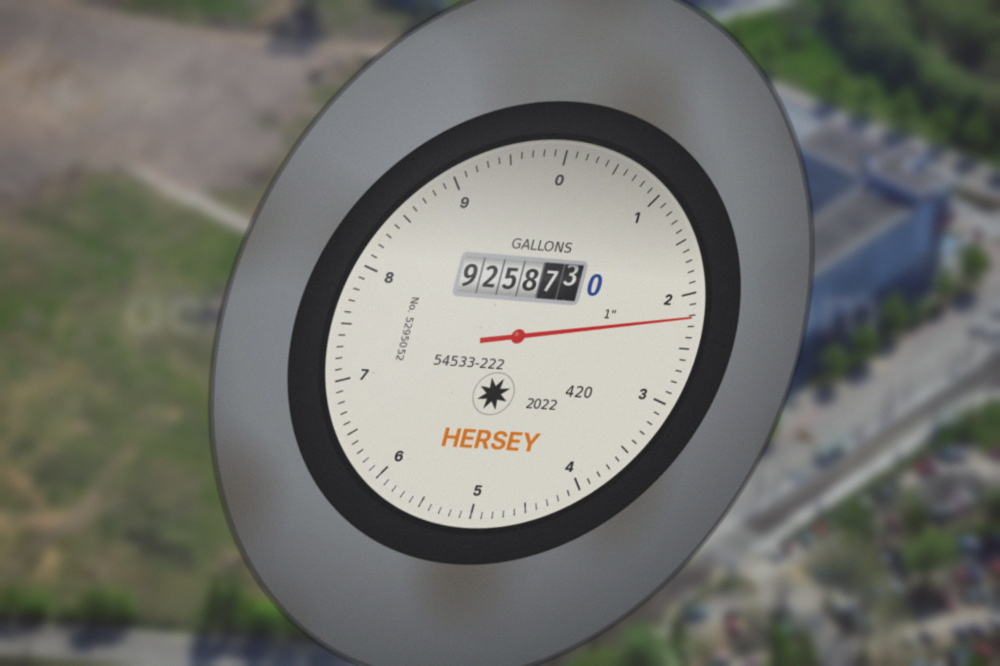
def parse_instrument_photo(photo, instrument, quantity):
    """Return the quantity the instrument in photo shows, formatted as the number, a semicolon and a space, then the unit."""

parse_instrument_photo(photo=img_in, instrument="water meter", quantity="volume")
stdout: 9258732.2; gal
